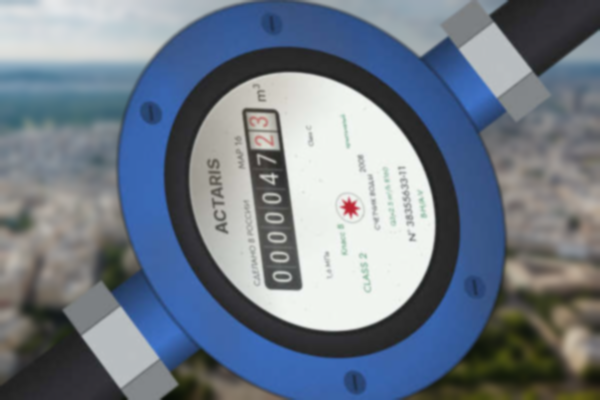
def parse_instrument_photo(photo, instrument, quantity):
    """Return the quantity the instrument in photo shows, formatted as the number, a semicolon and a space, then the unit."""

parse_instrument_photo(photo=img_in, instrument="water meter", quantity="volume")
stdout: 47.23; m³
